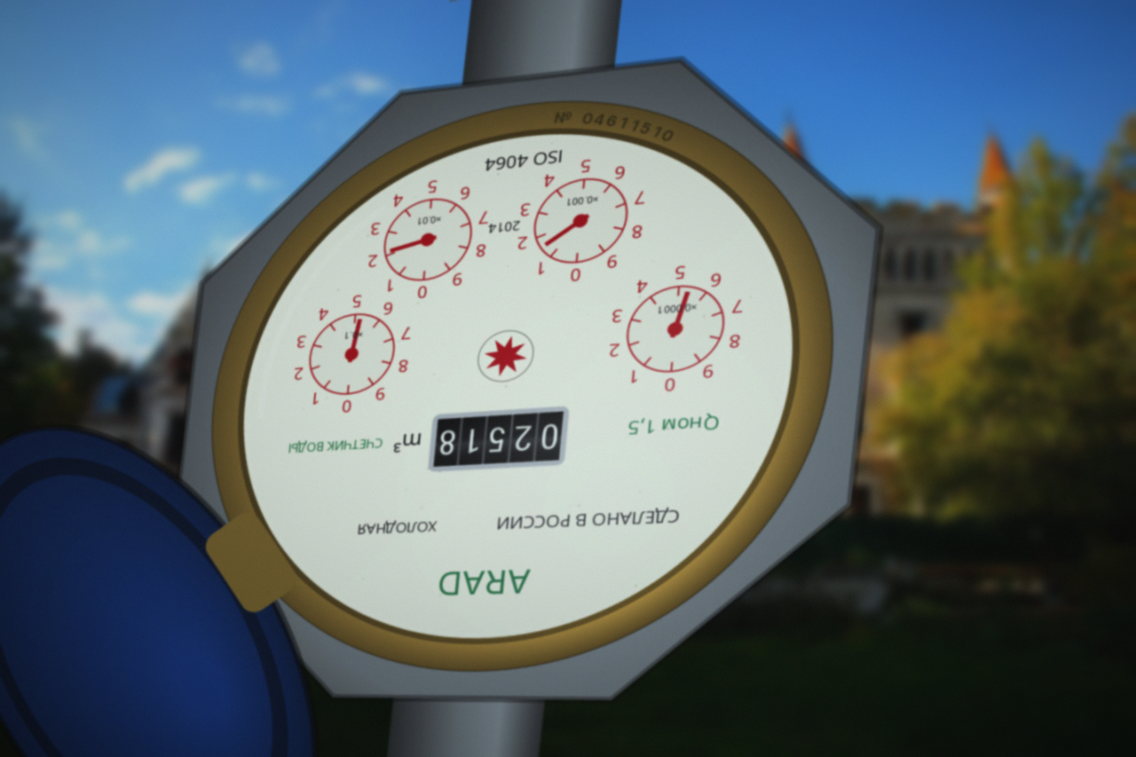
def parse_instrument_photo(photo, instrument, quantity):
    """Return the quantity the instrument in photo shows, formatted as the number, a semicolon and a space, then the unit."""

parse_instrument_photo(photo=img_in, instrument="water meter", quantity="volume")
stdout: 2518.5215; m³
